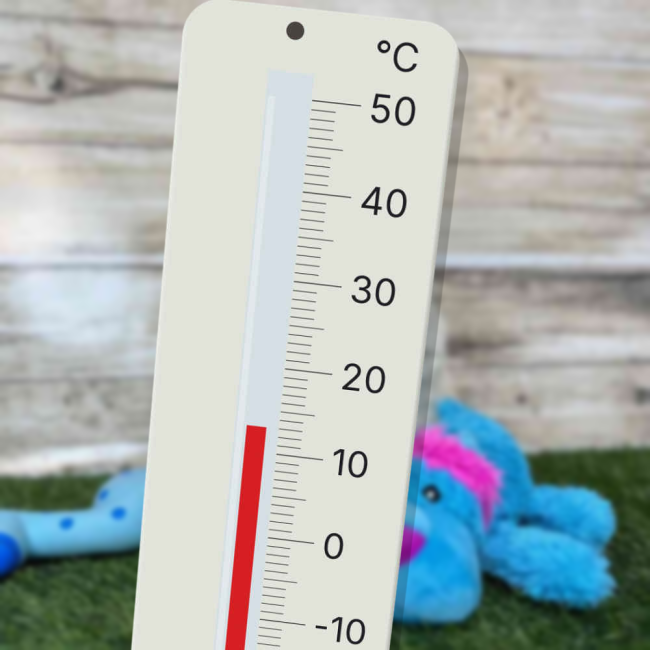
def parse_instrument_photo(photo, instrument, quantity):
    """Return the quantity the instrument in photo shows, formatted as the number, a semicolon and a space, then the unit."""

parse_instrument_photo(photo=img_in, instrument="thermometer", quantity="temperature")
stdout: 13; °C
